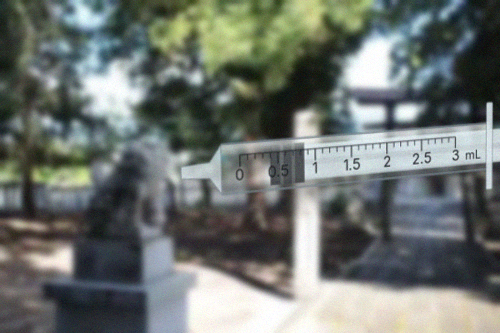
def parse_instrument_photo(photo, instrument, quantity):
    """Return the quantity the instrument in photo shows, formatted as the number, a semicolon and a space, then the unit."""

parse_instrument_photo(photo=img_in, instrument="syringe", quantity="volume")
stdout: 0.4; mL
